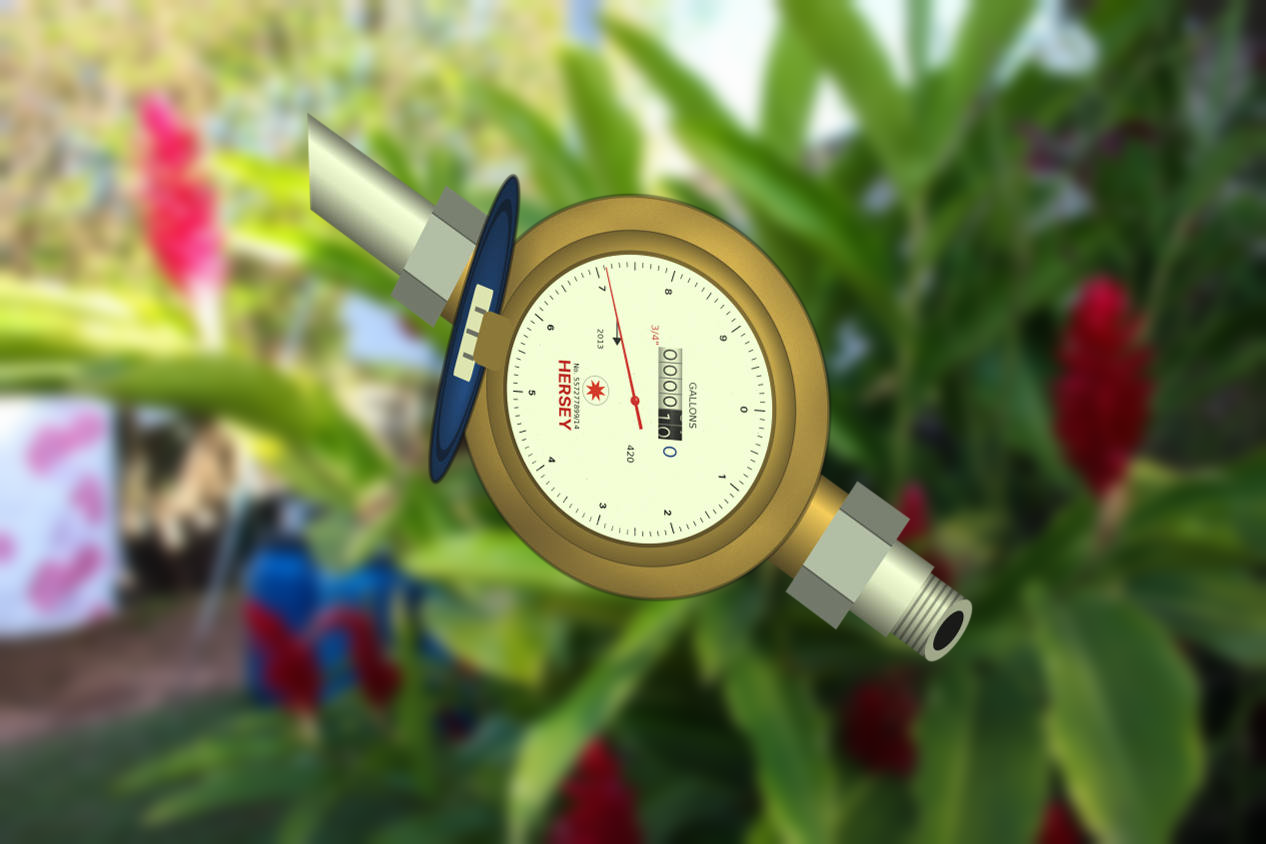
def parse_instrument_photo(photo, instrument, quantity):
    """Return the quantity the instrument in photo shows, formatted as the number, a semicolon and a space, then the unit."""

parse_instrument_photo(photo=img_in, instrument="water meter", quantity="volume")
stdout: 97.1; gal
